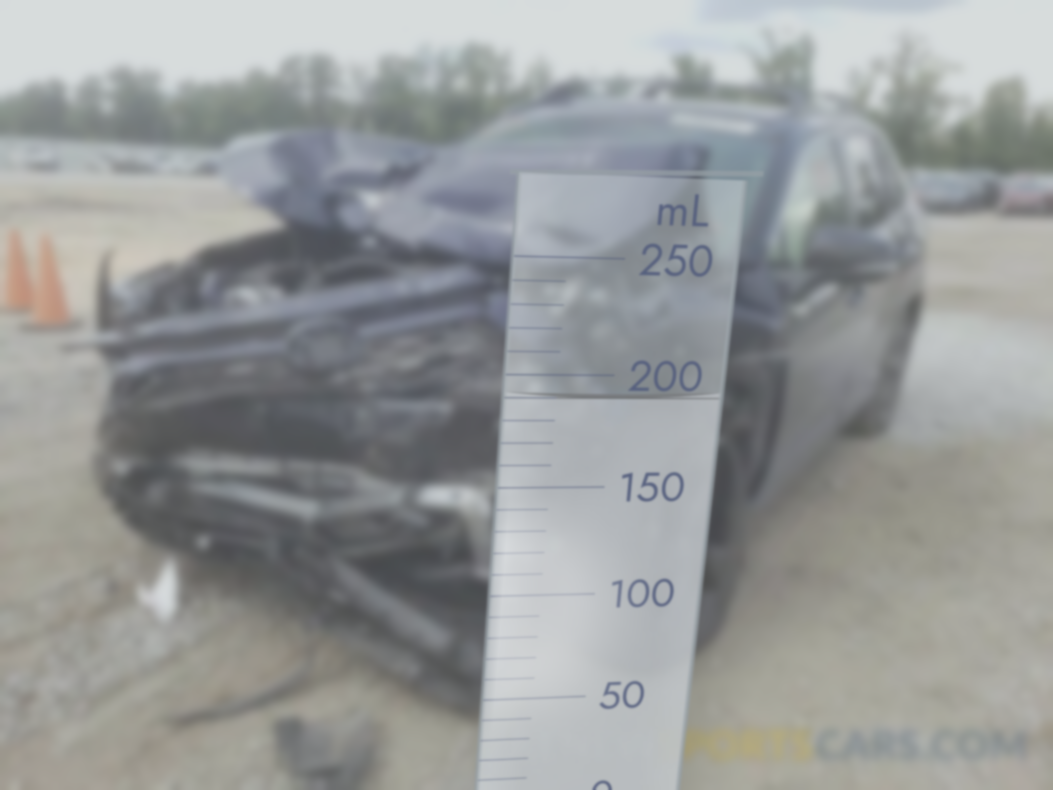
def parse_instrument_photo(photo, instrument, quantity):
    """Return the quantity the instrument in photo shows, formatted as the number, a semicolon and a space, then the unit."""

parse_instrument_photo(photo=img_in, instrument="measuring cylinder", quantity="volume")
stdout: 190; mL
